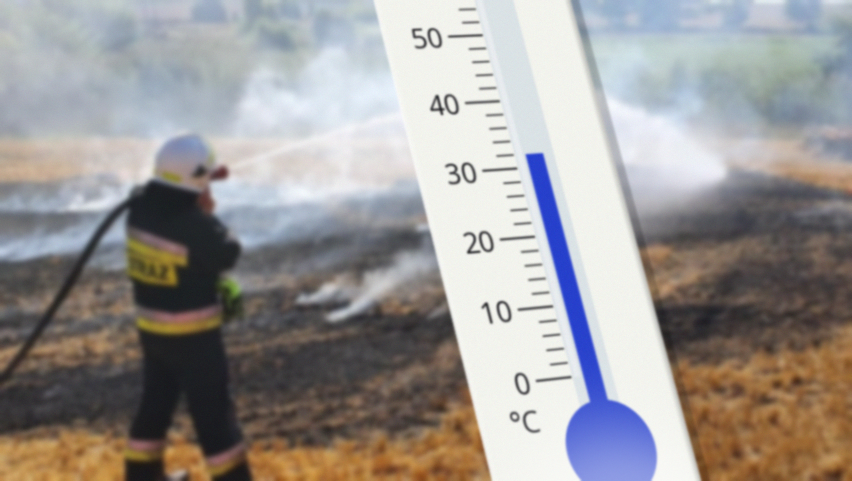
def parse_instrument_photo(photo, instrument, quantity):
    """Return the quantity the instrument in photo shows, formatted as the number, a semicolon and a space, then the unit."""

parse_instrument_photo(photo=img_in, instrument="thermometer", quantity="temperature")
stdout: 32; °C
